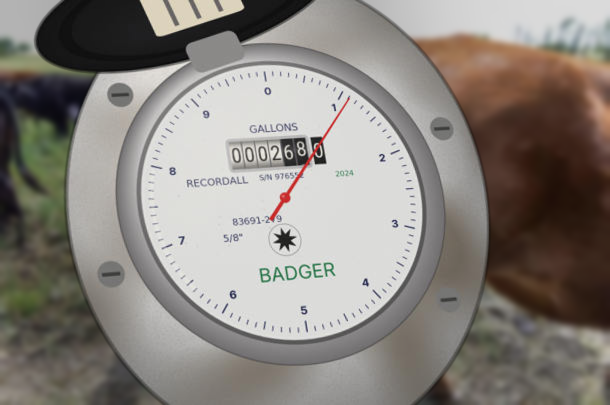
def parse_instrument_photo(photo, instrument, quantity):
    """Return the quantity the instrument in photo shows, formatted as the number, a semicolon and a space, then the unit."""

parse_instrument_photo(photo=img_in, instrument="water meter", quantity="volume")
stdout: 2681.1; gal
